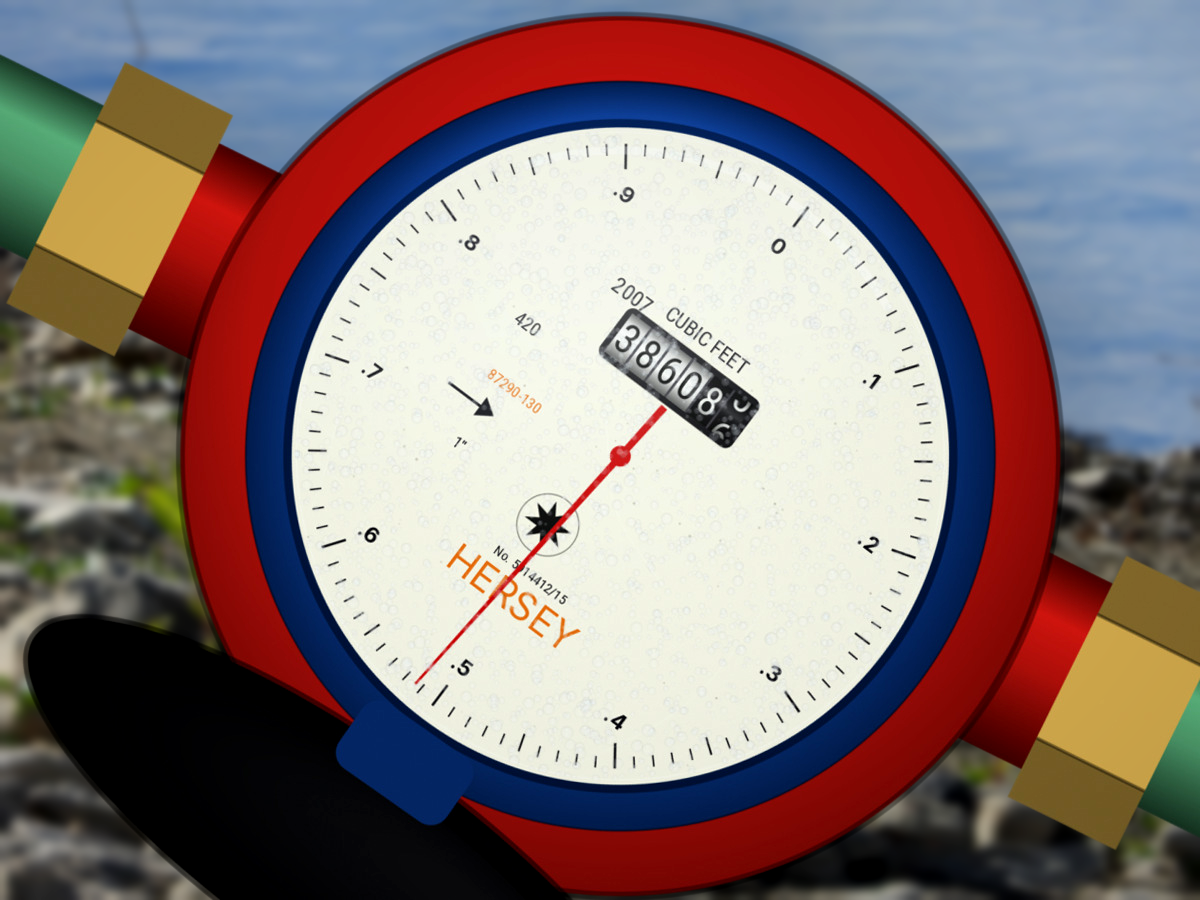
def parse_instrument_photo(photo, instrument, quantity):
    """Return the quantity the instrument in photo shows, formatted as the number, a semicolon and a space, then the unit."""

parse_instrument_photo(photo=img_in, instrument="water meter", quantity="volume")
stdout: 386085.51; ft³
